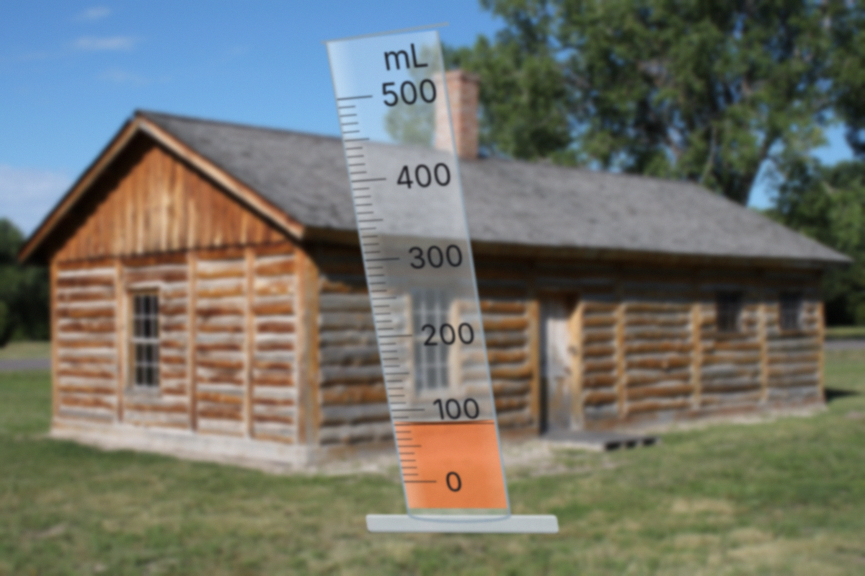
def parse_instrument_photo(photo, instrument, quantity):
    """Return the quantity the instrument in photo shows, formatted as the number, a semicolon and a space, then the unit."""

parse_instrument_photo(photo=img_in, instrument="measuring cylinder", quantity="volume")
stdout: 80; mL
